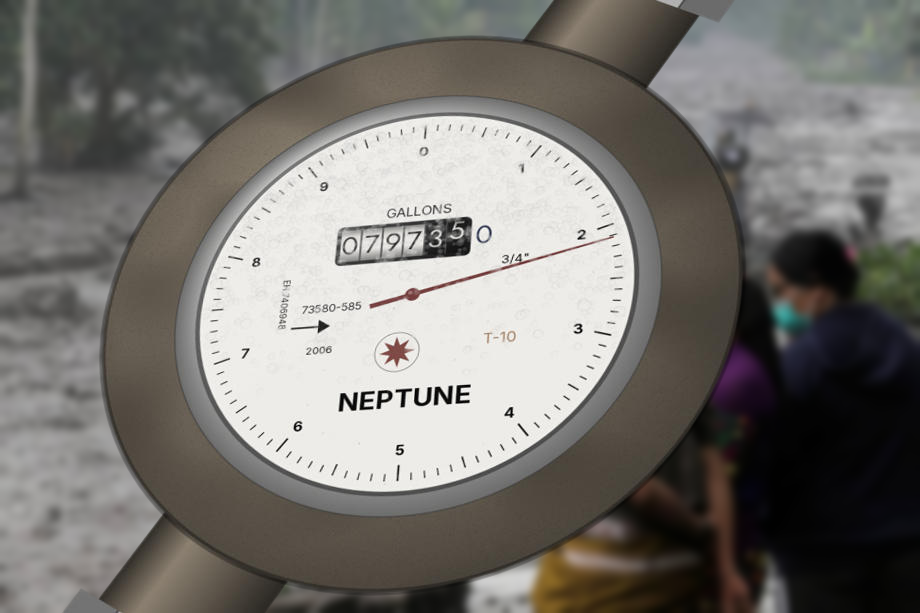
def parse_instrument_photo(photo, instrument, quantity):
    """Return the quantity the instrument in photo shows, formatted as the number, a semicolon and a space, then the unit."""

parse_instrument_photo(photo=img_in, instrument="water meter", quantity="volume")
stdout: 797352.1; gal
